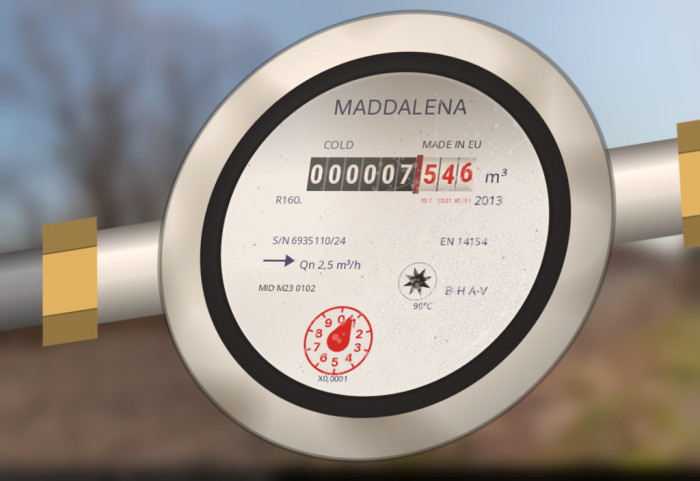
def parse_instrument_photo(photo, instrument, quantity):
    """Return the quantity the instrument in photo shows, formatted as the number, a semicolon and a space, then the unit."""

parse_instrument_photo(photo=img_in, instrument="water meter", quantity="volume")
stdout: 7.5460; m³
